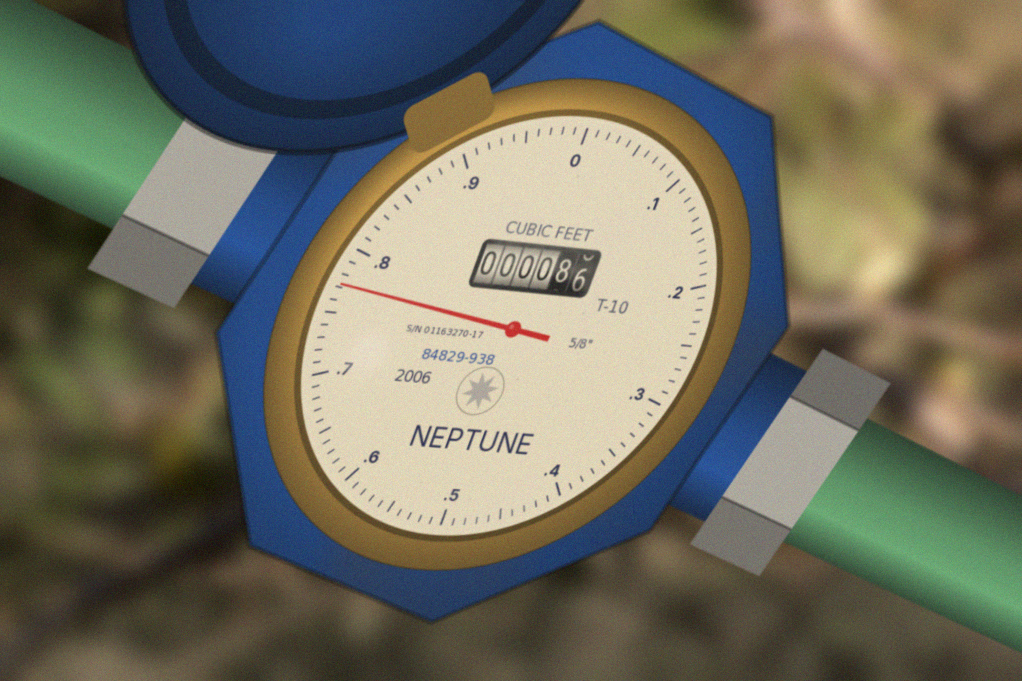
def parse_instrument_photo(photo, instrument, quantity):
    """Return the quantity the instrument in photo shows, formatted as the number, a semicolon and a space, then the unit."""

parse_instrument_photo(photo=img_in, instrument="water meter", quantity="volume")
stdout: 85.77; ft³
